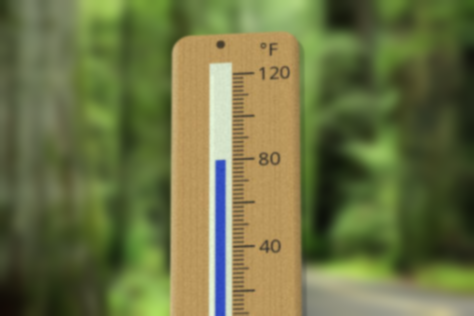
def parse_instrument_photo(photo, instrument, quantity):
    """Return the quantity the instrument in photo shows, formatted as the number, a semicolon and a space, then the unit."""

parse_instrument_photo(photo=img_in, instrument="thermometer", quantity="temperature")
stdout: 80; °F
